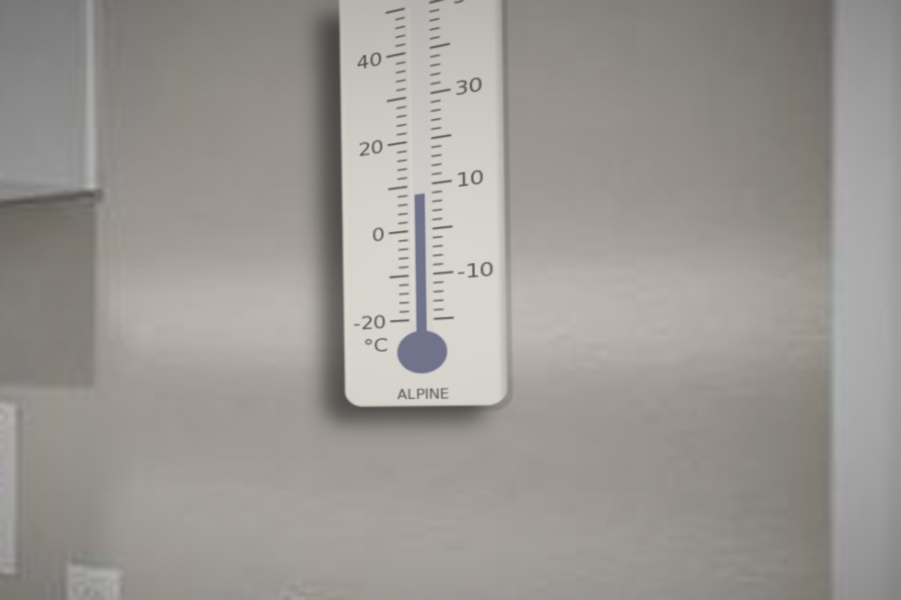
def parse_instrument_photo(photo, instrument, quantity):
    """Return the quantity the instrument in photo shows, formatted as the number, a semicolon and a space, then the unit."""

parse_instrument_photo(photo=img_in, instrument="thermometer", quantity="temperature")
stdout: 8; °C
